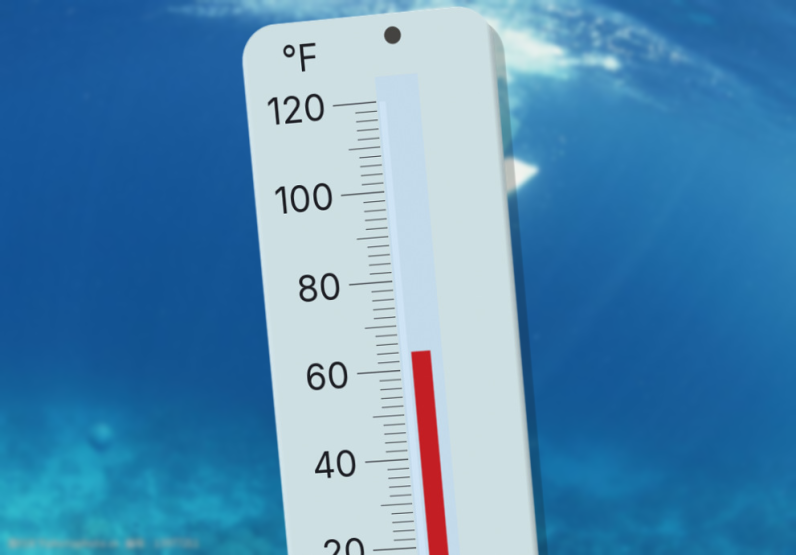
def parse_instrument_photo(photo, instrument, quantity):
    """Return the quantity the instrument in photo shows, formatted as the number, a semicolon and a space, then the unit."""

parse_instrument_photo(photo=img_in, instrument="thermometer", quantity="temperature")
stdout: 64; °F
